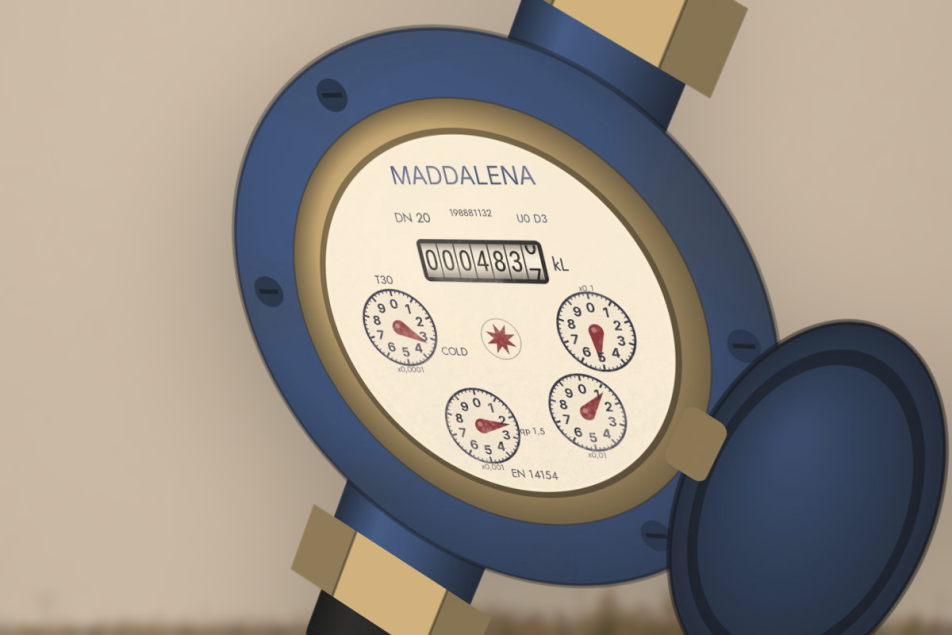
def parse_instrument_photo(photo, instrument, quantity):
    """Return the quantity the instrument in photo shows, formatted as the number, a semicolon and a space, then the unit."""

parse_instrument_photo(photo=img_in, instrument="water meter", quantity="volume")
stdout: 4836.5123; kL
